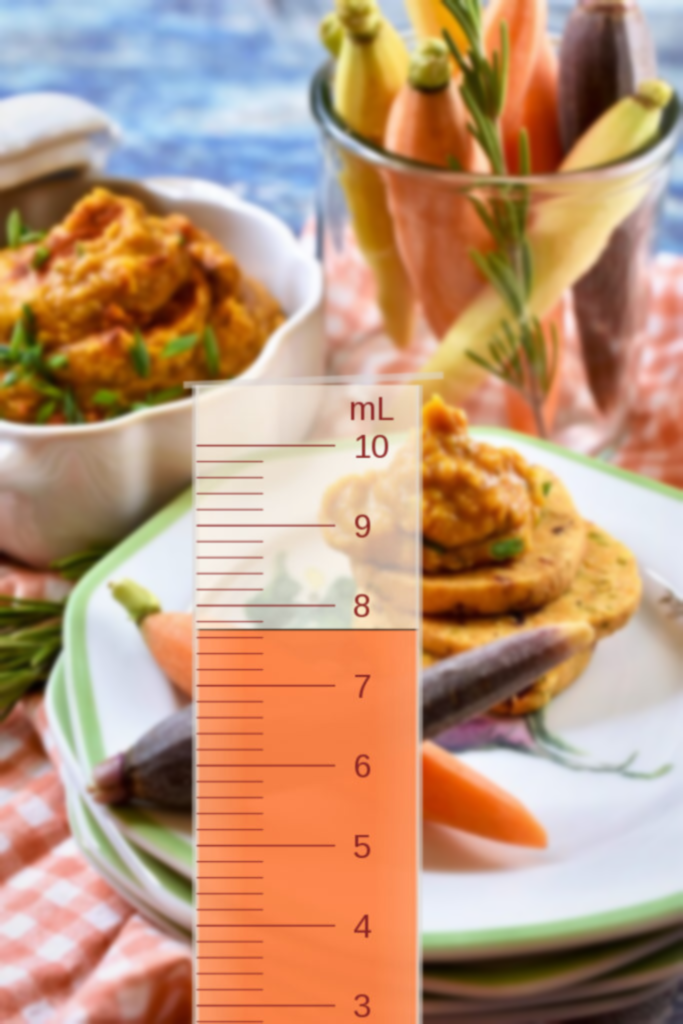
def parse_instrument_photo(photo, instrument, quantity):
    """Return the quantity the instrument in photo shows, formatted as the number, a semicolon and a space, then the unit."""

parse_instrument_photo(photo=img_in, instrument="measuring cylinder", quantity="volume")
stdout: 7.7; mL
